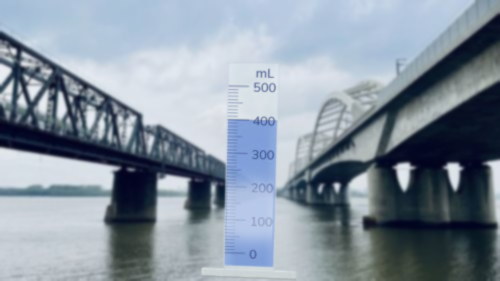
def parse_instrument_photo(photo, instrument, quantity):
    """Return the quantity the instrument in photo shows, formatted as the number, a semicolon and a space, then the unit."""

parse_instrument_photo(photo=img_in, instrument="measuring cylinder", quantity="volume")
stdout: 400; mL
